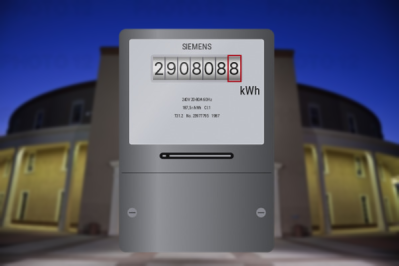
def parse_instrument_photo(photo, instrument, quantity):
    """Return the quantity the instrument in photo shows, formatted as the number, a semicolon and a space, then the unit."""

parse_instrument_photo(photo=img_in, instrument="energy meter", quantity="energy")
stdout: 290808.8; kWh
